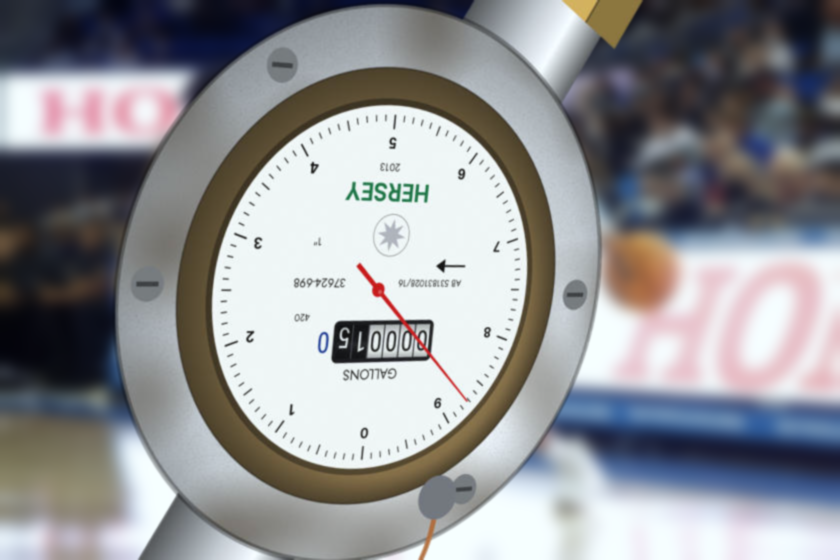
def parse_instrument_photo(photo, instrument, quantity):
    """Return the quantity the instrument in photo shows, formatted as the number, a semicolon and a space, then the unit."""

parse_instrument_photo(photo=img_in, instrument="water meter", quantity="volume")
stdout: 148.7; gal
